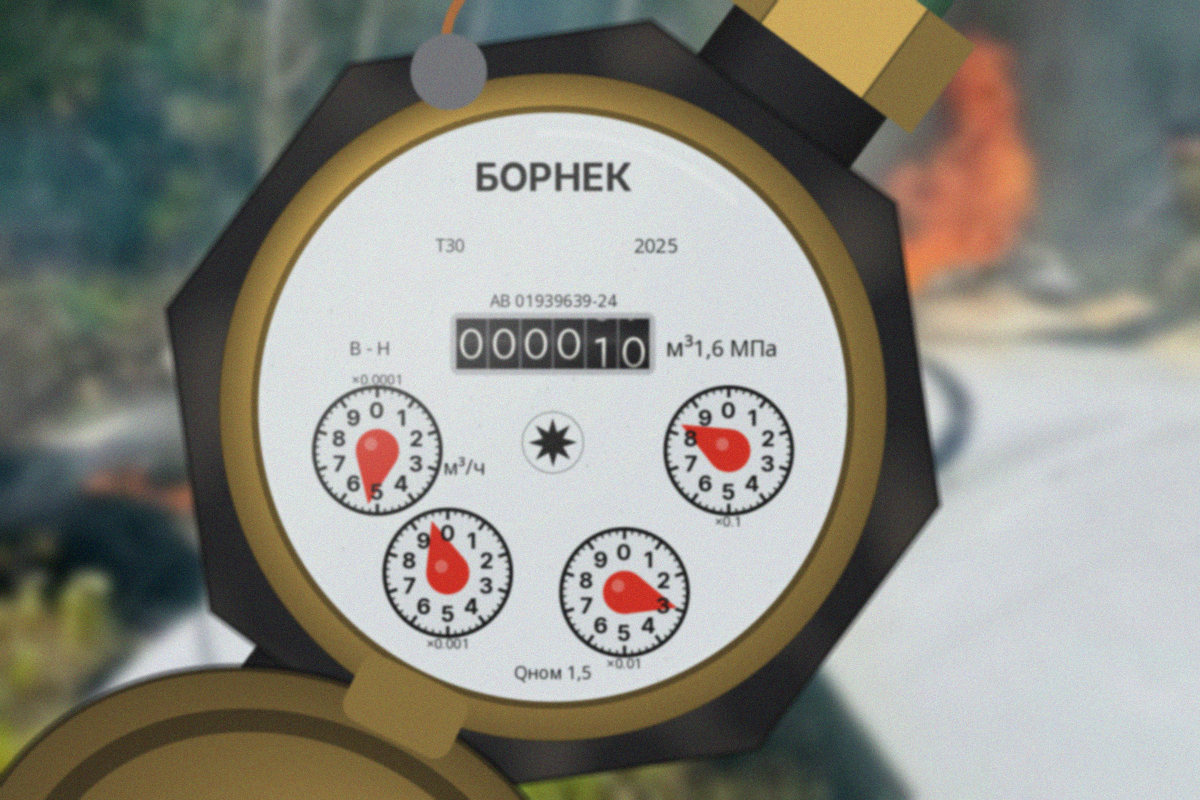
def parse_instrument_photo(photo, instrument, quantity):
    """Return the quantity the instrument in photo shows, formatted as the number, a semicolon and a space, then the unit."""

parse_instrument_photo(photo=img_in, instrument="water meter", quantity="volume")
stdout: 9.8295; m³
